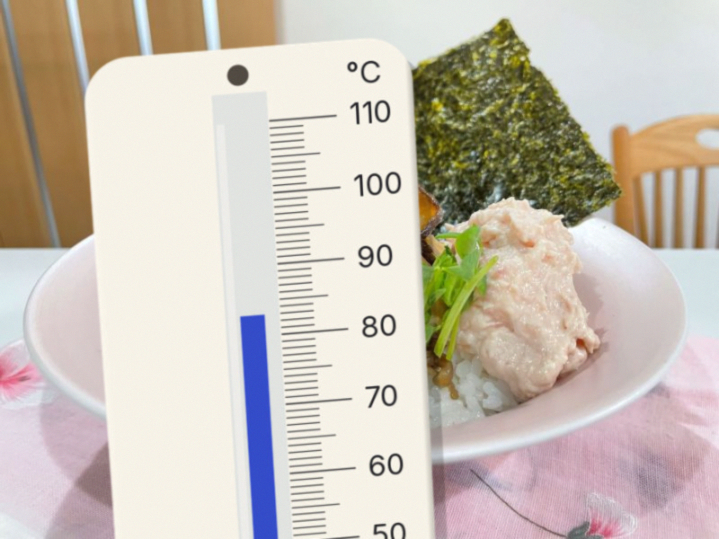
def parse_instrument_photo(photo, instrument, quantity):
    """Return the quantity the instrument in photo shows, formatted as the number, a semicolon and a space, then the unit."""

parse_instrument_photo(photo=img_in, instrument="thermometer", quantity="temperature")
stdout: 83; °C
